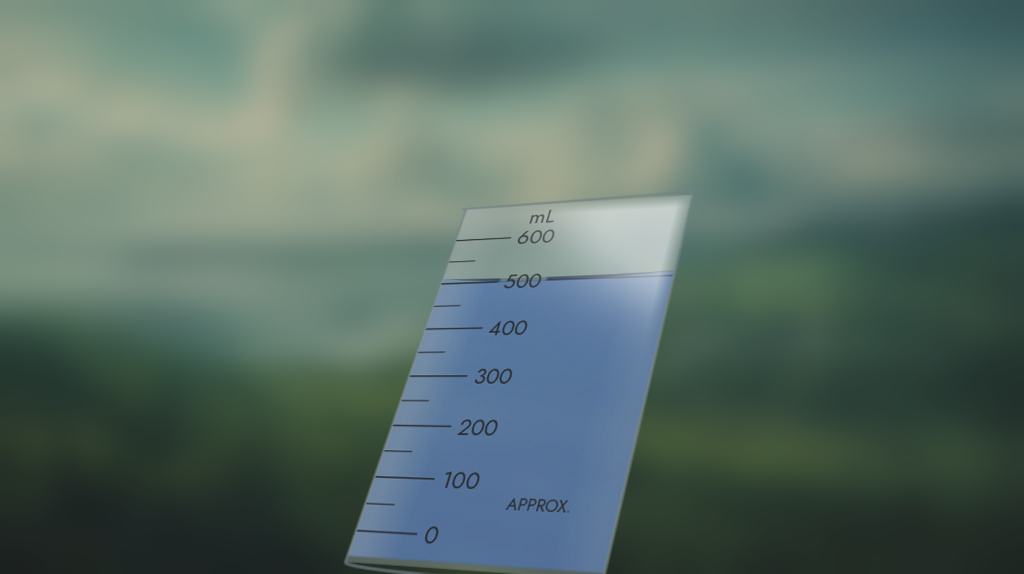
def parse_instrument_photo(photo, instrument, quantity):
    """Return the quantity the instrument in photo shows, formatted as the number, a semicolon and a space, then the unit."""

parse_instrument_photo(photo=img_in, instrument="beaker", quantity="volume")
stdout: 500; mL
